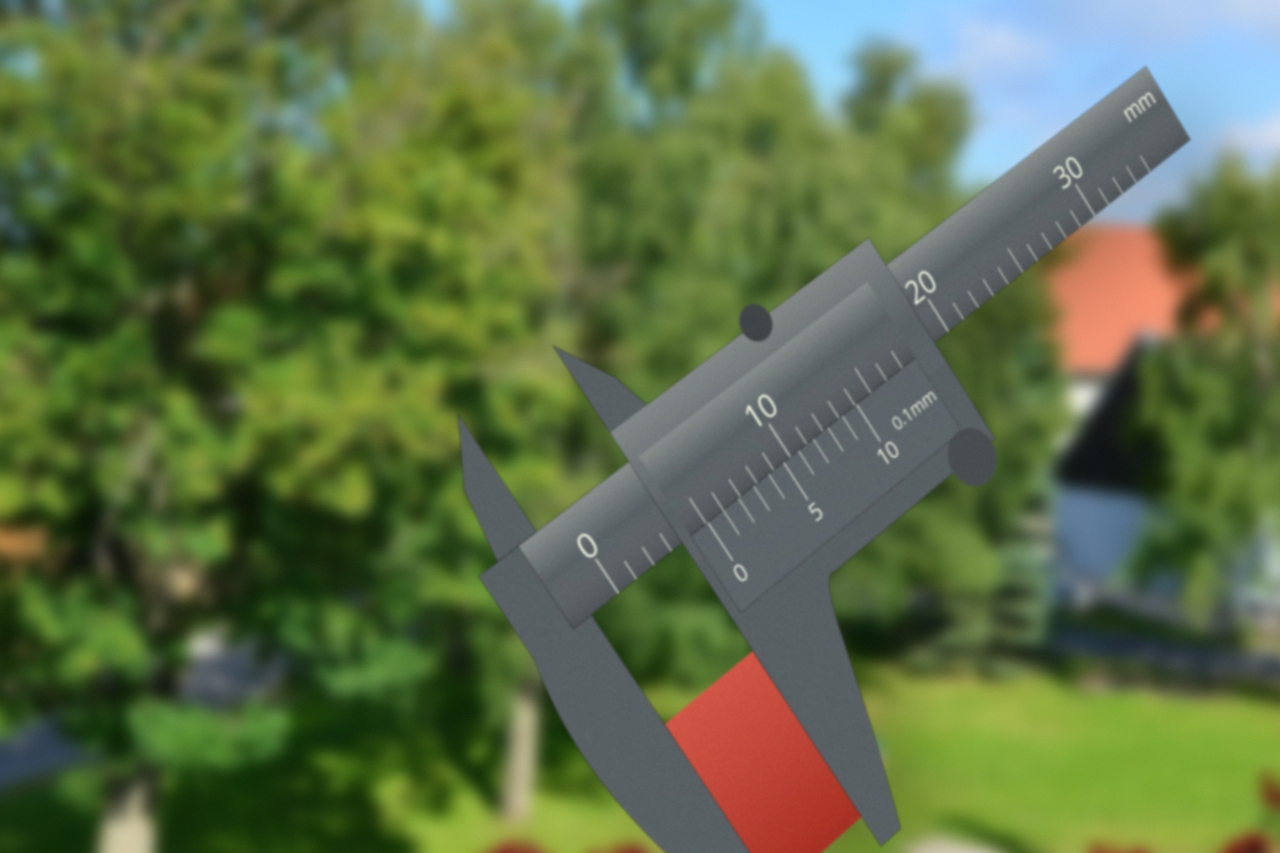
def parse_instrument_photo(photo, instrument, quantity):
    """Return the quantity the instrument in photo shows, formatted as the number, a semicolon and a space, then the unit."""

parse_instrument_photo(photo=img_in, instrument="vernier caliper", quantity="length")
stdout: 5.1; mm
